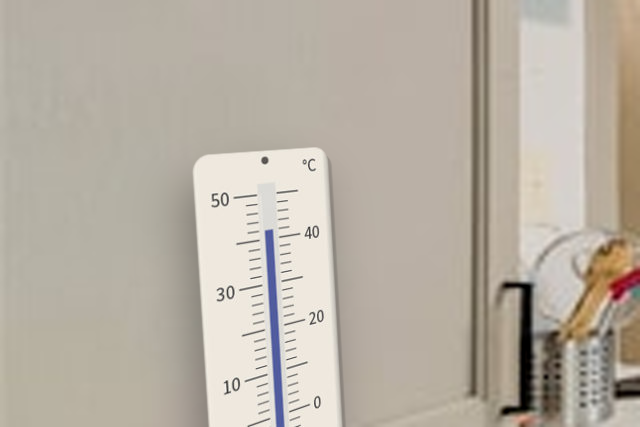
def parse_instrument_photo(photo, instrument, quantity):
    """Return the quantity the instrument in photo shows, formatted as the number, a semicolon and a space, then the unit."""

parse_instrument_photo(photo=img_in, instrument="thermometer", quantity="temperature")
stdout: 42; °C
